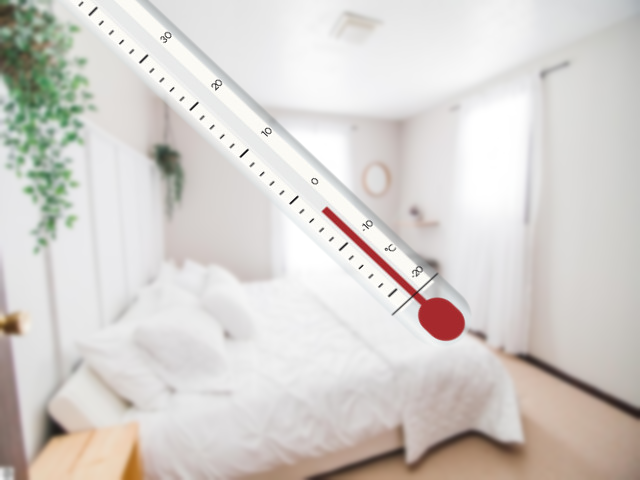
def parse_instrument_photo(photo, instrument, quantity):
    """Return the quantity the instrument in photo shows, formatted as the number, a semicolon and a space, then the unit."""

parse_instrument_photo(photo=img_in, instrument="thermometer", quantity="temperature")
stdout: -4; °C
